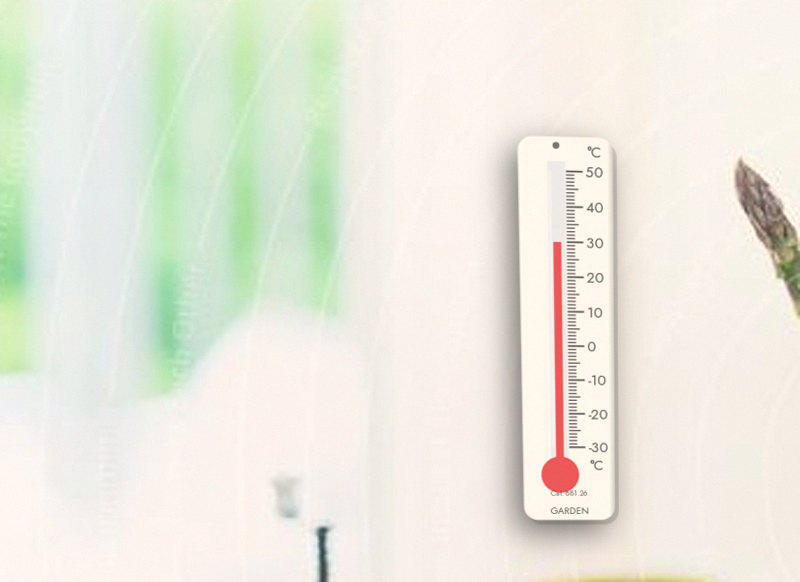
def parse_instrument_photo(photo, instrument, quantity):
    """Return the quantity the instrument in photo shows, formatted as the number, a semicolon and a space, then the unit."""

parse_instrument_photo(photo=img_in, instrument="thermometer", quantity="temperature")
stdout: 30; °C
